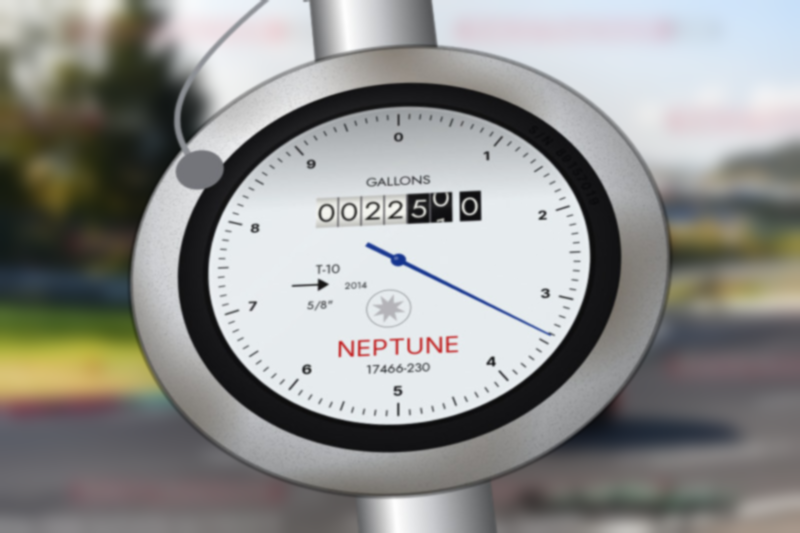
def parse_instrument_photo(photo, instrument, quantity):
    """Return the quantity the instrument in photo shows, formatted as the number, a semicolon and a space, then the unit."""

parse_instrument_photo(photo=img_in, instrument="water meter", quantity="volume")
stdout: 22503.4; gal
